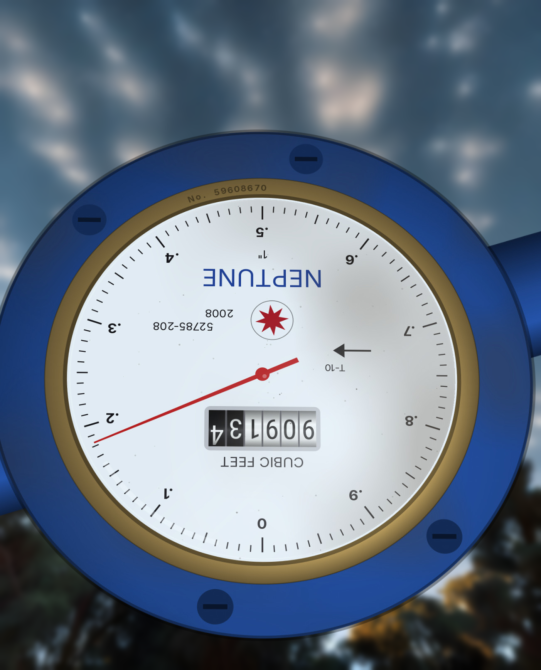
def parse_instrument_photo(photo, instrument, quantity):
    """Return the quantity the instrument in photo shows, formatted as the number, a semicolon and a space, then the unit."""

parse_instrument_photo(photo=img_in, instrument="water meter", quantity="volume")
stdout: 909134.18; ft³
